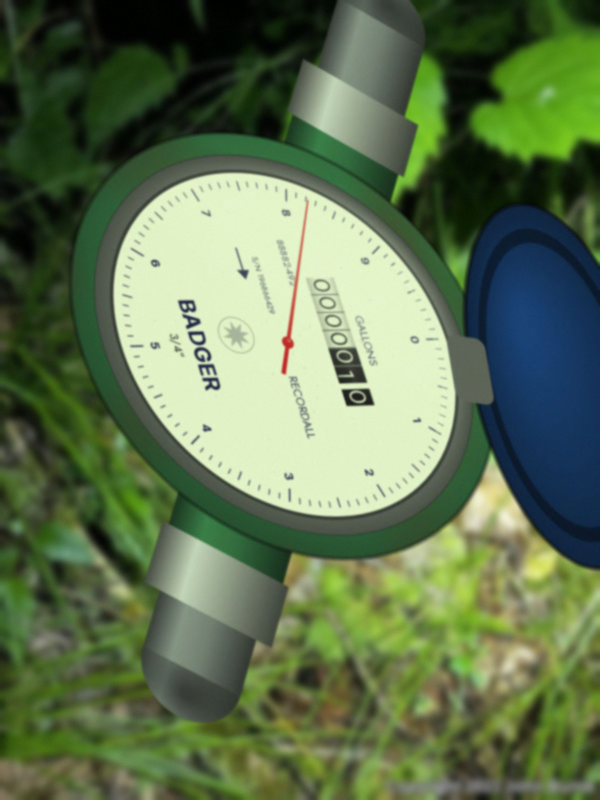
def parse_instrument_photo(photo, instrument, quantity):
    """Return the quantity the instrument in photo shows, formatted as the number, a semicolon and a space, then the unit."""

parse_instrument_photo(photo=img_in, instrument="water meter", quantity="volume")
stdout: 8.2; gal
